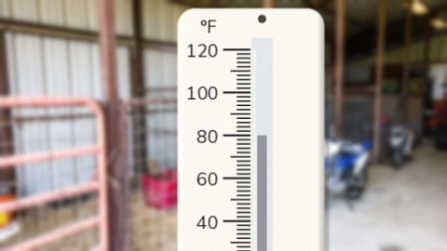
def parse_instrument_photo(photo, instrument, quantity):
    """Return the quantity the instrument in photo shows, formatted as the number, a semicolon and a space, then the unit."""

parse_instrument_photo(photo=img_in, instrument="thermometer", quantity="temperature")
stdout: 80; °F
